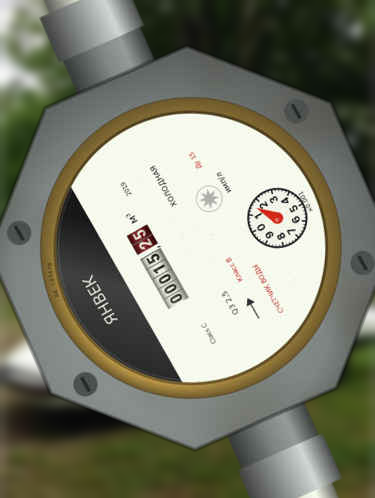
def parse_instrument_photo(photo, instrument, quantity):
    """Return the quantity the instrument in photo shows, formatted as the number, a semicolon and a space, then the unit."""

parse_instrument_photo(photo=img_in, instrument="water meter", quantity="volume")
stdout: 15.251; m³
